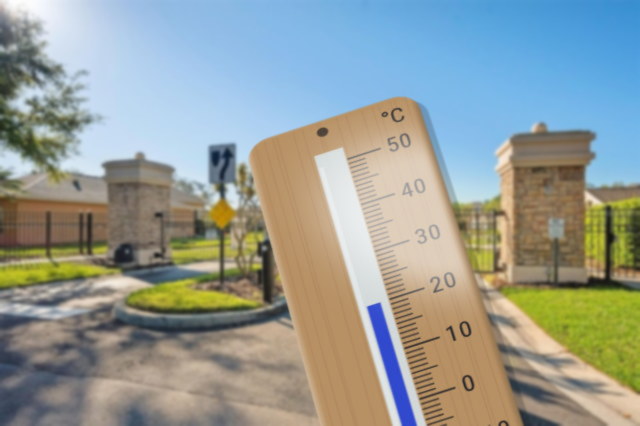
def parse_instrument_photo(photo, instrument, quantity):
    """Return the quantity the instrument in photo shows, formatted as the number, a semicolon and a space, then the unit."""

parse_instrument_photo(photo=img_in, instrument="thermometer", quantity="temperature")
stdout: 20; °C
